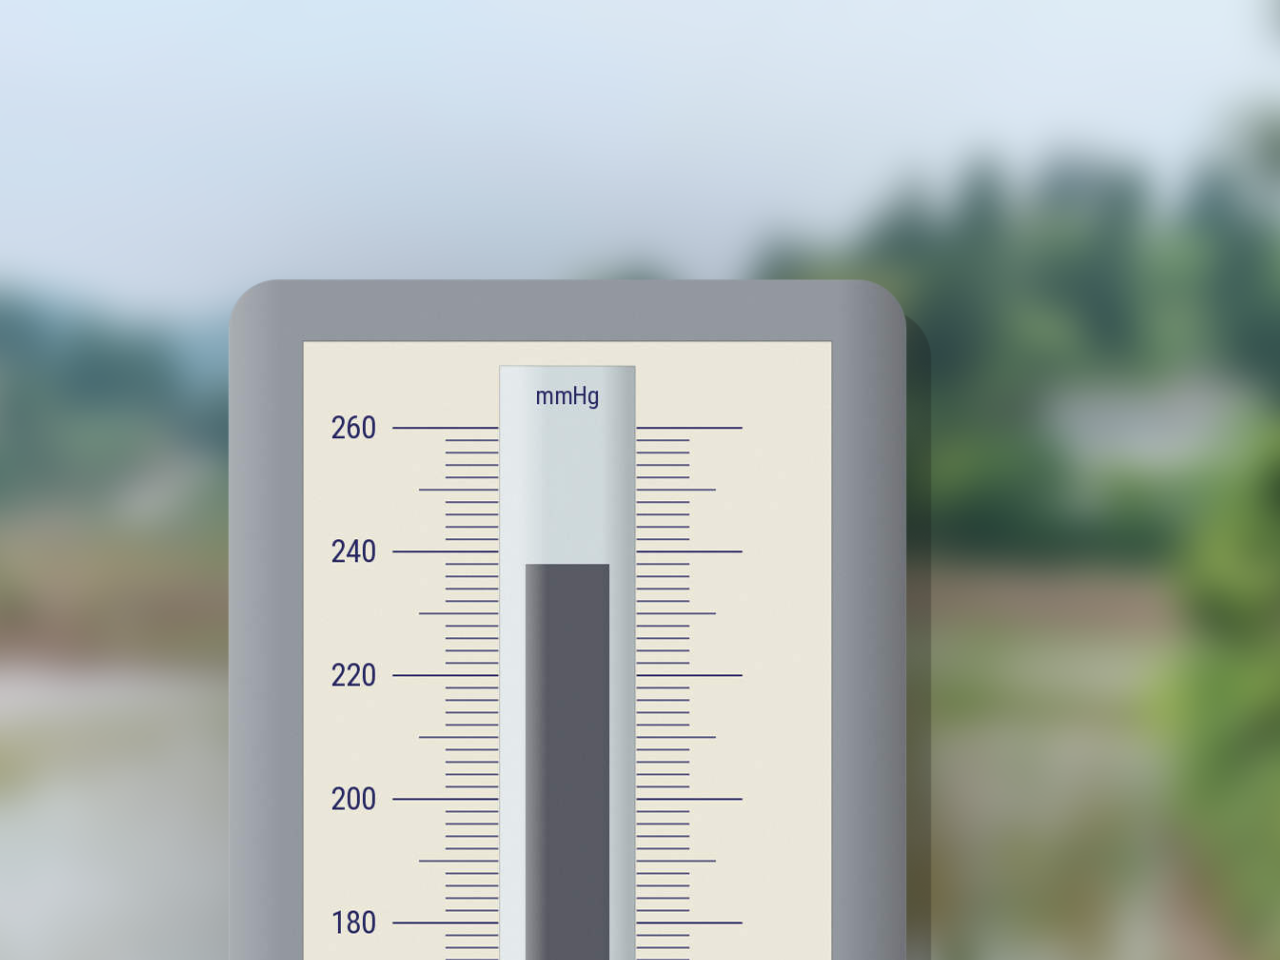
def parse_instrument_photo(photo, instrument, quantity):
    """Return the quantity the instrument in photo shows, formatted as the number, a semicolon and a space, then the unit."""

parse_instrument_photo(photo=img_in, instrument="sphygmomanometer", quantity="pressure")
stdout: 238; mmHg
